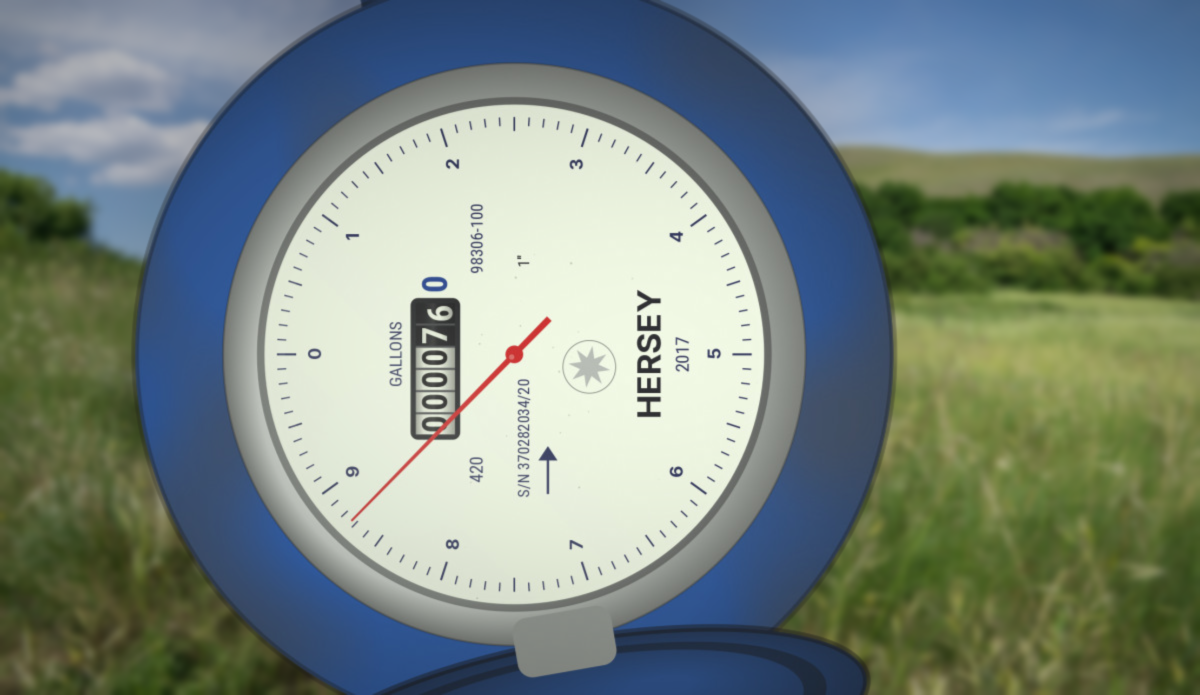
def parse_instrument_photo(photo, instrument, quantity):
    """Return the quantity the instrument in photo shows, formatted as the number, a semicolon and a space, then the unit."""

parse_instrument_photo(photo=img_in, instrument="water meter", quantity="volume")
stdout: 758.7; gal
